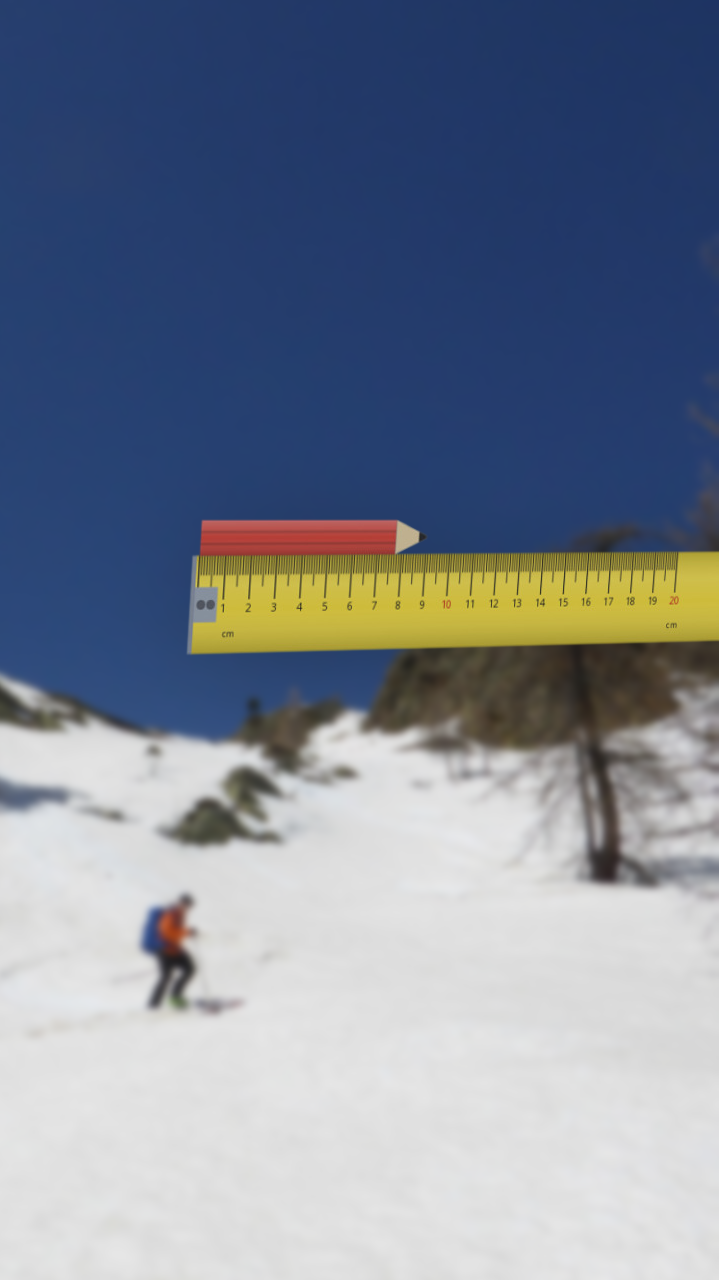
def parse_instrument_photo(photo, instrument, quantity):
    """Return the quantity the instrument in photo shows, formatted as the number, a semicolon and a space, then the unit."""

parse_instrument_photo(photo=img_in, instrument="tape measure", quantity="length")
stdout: 9; cm
